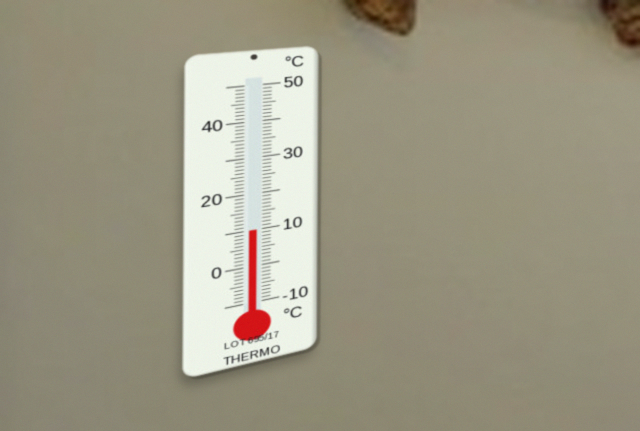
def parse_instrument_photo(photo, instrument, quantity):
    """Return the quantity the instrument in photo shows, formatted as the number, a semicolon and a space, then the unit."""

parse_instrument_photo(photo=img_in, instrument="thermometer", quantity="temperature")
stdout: 10; °C
